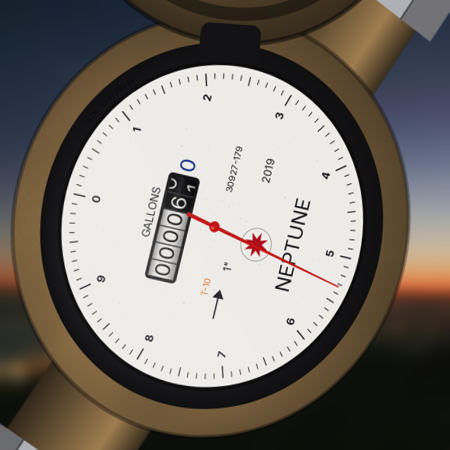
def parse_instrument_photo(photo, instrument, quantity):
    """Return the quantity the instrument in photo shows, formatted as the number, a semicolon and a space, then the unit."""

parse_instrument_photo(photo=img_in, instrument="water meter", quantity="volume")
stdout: 605.3; gal
